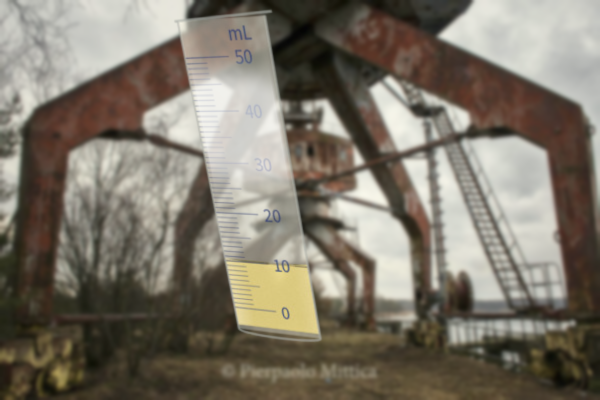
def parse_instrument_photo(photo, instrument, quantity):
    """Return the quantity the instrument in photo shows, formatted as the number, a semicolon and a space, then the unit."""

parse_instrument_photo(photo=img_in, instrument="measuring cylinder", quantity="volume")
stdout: 10; mL
